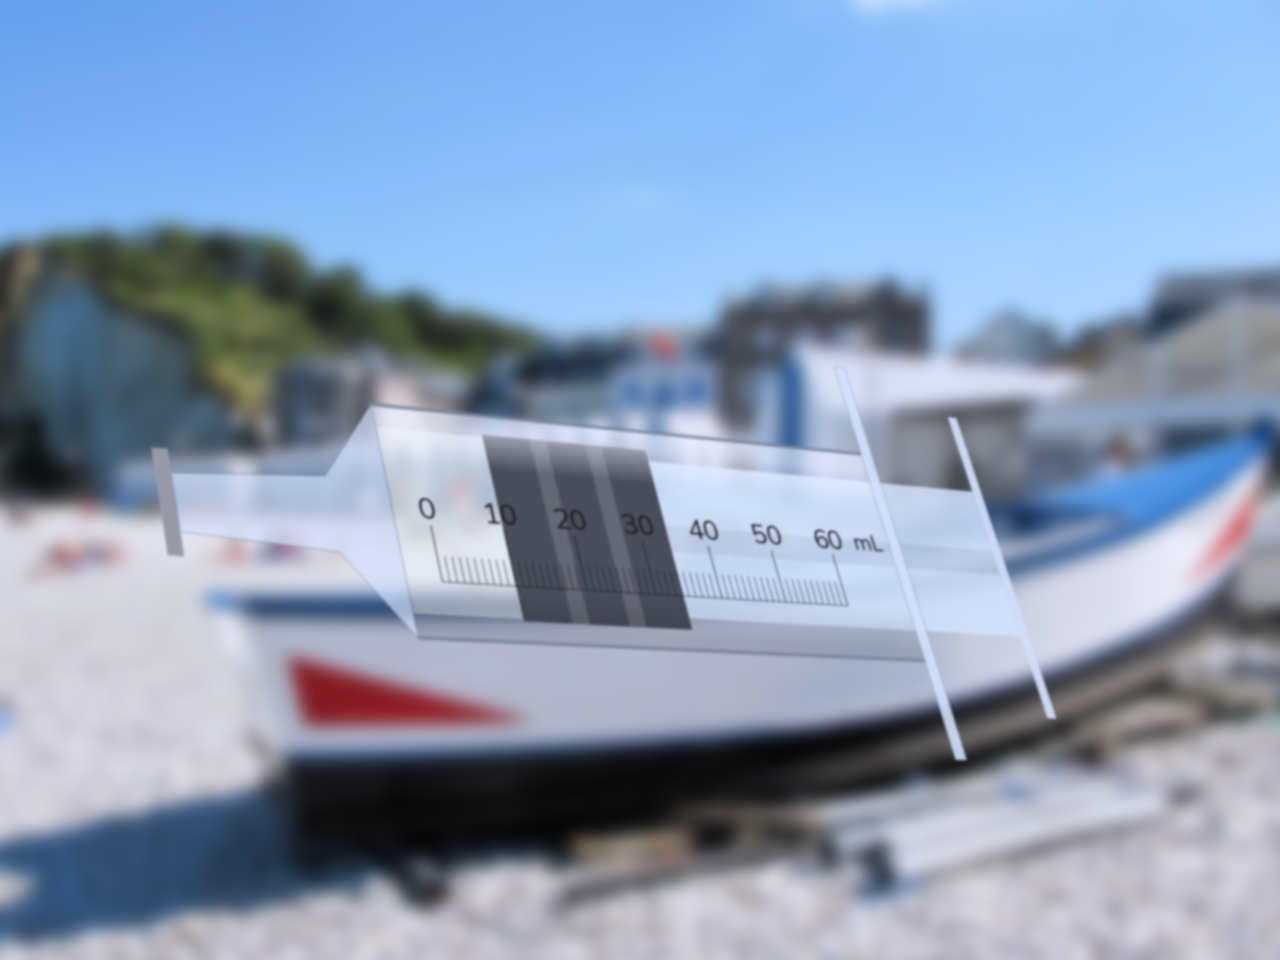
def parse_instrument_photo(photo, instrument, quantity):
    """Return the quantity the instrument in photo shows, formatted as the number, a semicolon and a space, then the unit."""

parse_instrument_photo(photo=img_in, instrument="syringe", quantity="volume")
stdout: 10; mL
